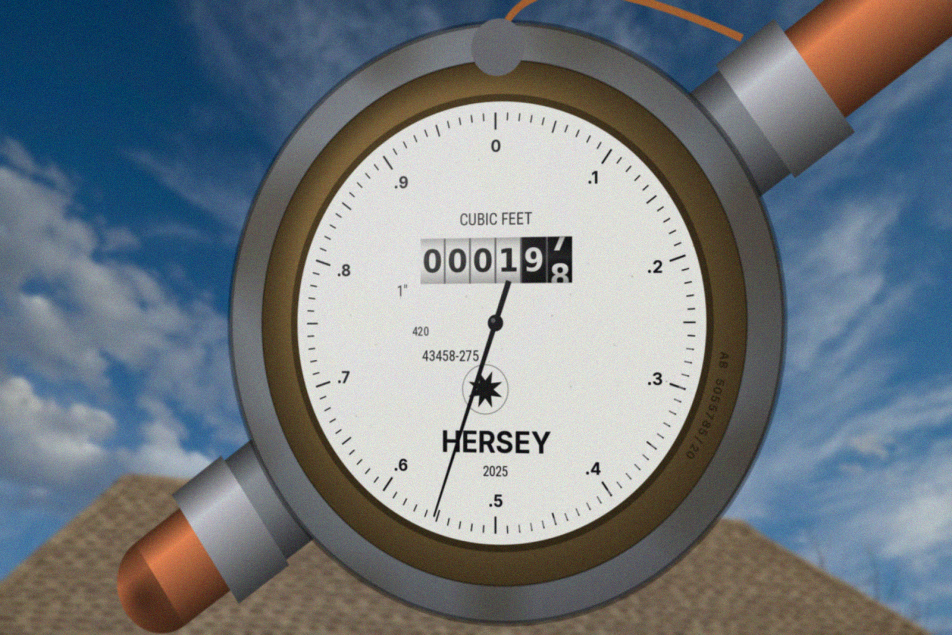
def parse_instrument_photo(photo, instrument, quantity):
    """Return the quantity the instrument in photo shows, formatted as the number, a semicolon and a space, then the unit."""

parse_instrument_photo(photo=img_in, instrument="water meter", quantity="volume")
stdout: 197.55; ft³
